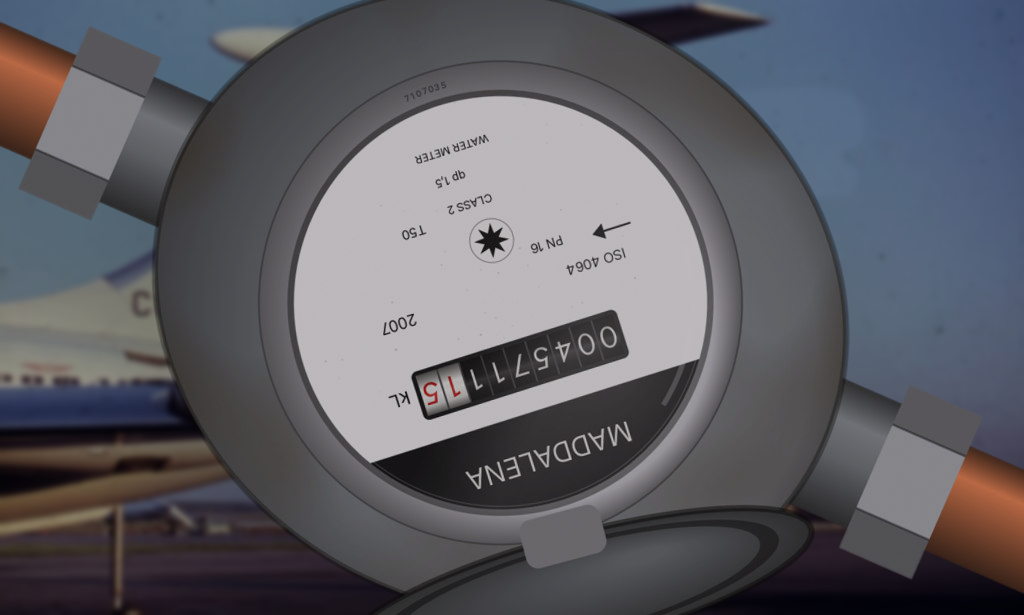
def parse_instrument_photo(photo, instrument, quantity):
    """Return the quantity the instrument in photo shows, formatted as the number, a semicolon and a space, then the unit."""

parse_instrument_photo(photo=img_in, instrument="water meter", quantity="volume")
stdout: 45711.15; kL
